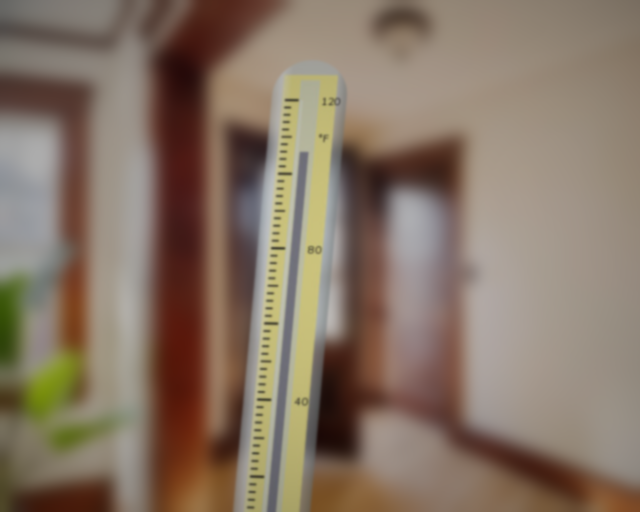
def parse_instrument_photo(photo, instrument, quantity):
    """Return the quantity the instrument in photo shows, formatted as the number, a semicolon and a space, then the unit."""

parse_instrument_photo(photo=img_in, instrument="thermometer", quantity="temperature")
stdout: 106; °F
